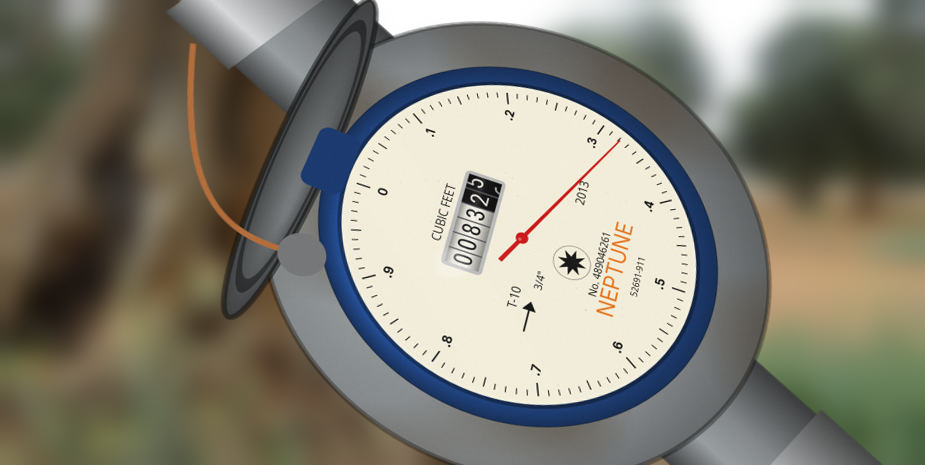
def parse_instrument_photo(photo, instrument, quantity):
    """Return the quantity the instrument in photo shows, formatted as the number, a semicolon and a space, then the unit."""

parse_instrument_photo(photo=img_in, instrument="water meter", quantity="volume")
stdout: 8325.32; ft³
